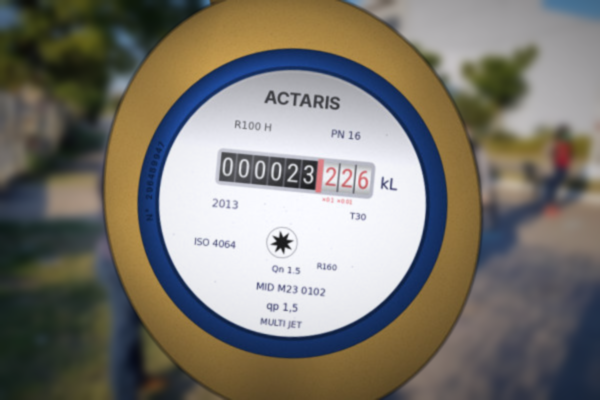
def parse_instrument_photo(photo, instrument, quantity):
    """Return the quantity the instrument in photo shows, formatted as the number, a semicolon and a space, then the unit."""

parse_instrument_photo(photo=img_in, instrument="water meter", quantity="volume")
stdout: 23.226; kL
